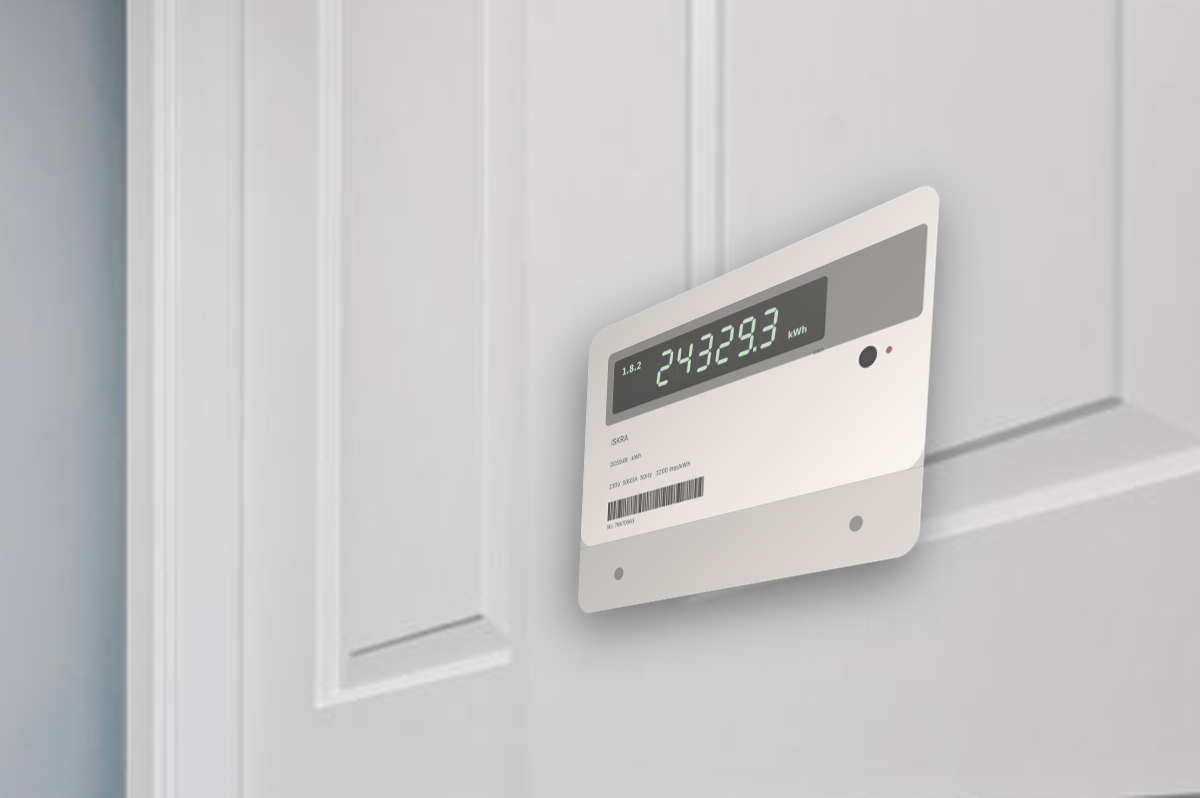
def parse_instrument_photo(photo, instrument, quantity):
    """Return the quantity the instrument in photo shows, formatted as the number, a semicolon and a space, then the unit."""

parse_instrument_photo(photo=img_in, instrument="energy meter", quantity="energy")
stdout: 24329.3; kWh
